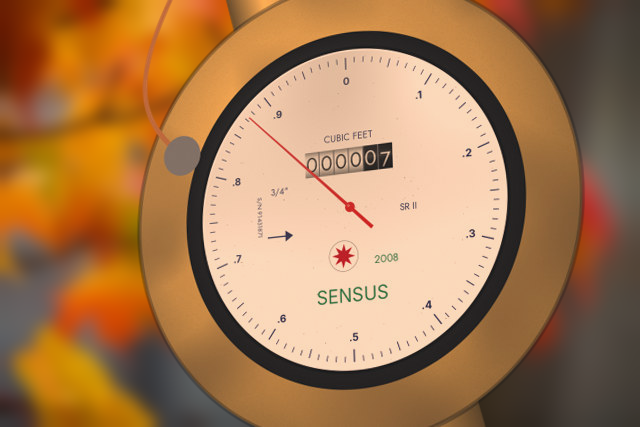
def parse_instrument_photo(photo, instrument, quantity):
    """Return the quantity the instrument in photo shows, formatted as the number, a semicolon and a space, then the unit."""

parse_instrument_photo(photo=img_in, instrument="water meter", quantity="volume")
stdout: 6.87; ft³
